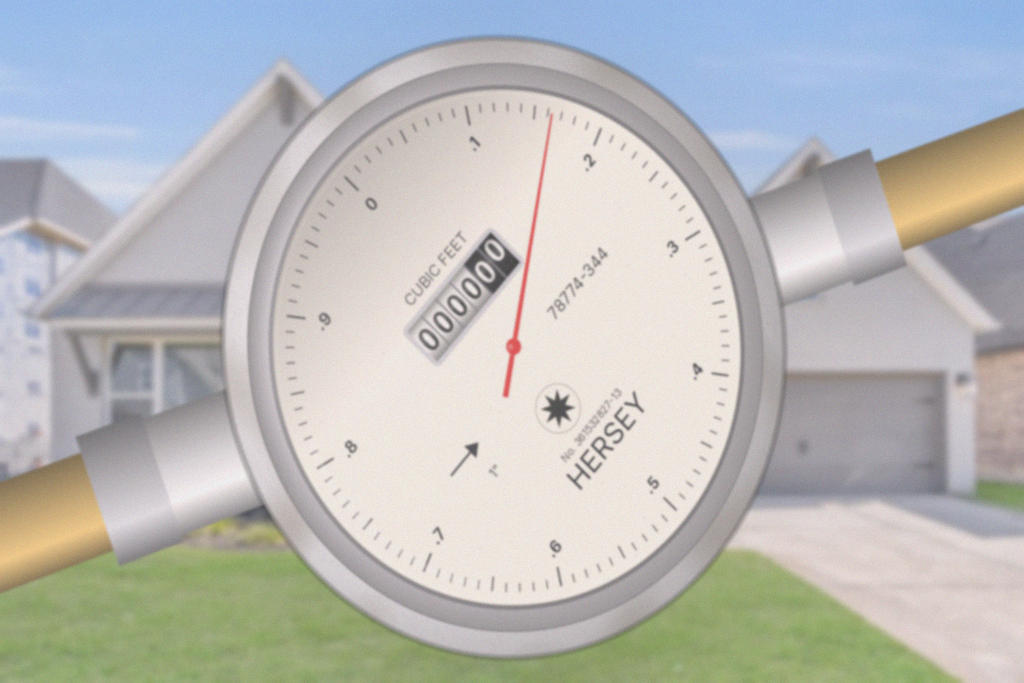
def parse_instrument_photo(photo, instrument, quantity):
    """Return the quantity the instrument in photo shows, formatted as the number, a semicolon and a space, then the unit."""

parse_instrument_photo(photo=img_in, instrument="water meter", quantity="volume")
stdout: 0.16; ft³
